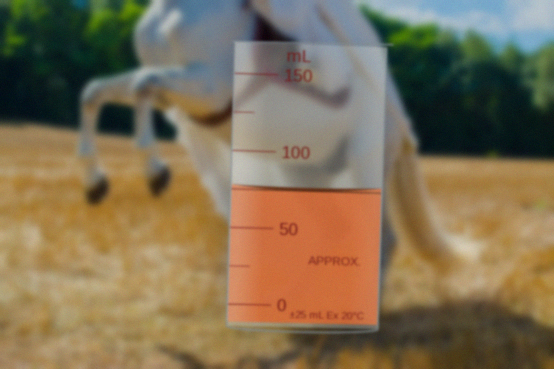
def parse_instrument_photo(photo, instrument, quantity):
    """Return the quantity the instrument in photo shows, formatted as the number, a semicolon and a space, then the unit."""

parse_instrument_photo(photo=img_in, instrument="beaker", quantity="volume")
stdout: 75; mL
